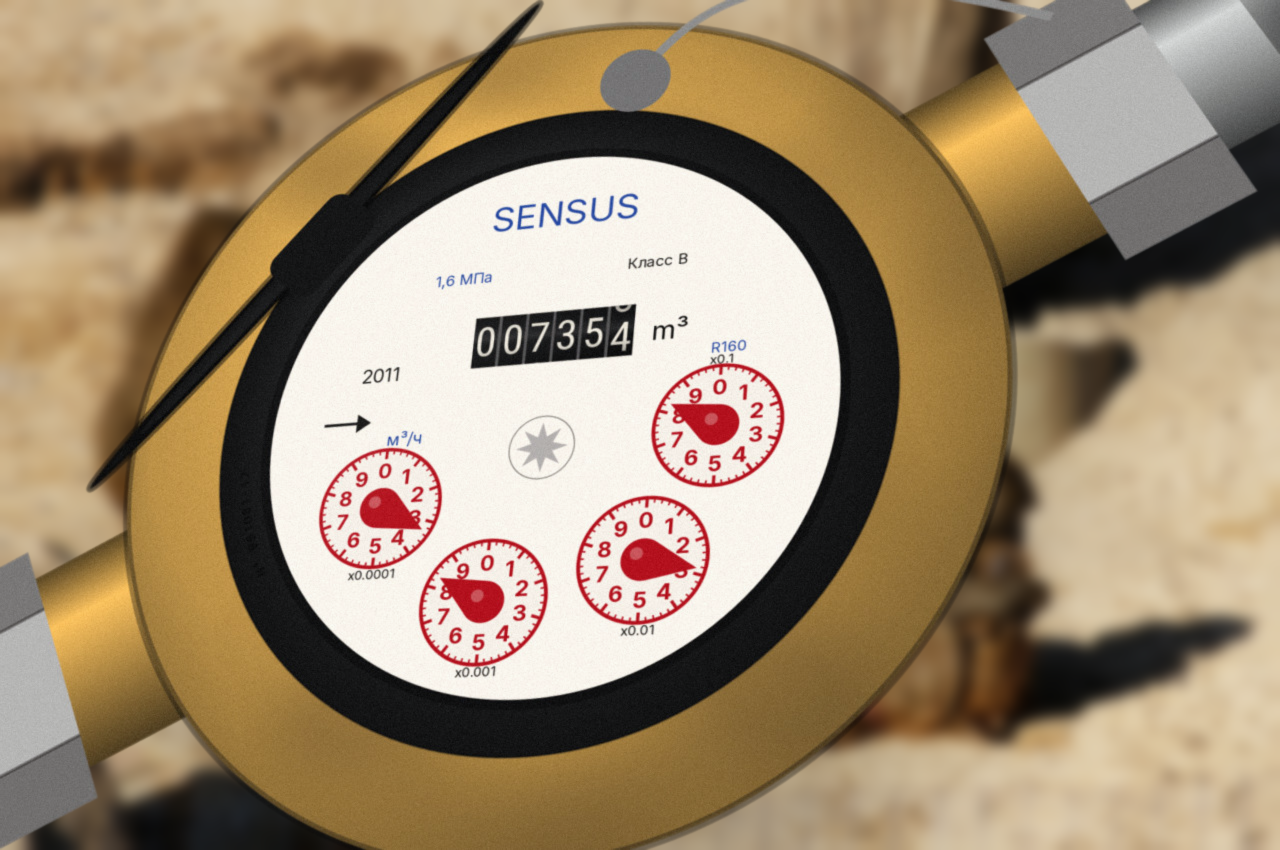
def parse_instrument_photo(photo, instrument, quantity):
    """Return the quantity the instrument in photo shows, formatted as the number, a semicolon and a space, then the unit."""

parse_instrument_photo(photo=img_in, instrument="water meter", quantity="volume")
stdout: 7353.8283; m³
